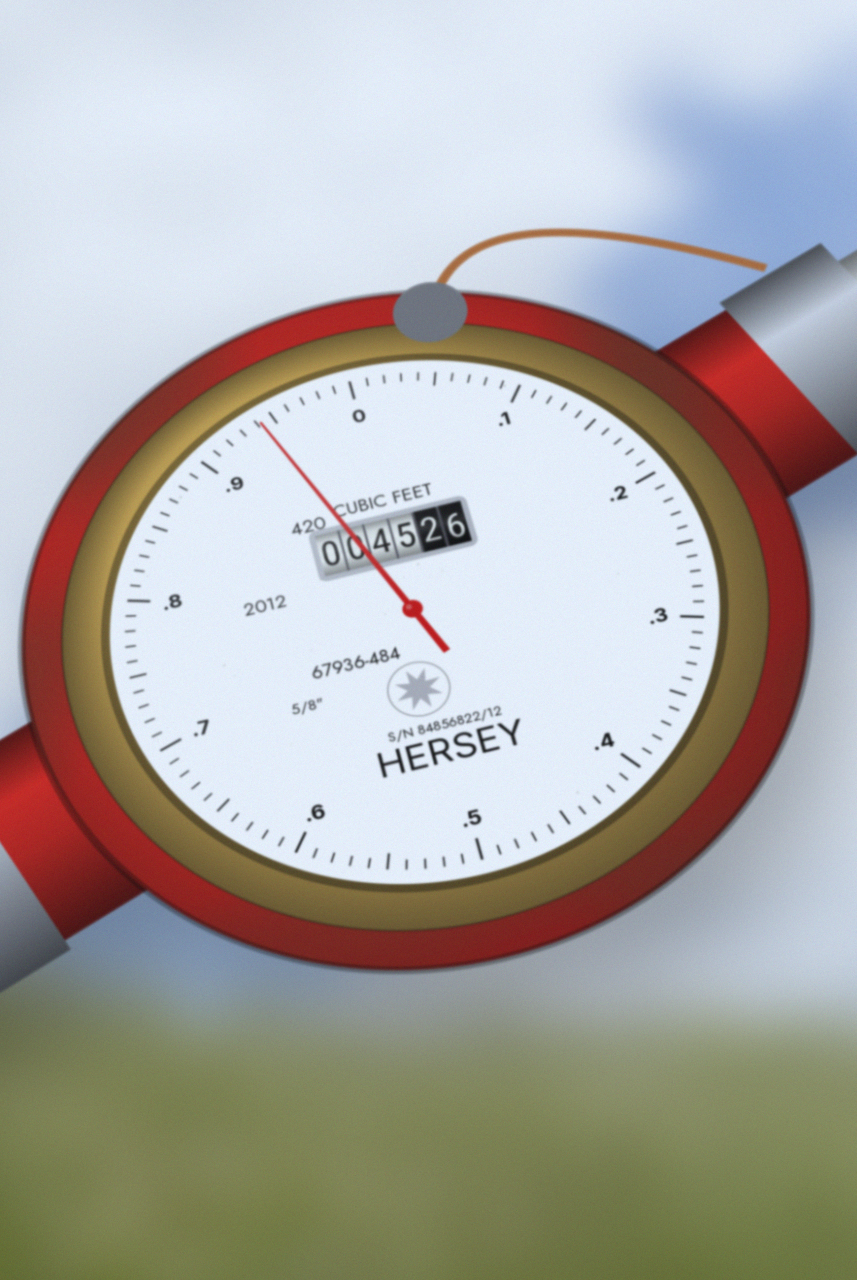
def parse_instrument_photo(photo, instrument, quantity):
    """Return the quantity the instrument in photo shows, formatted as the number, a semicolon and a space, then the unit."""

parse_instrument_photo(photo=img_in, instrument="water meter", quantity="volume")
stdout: 4525.94; ft³
